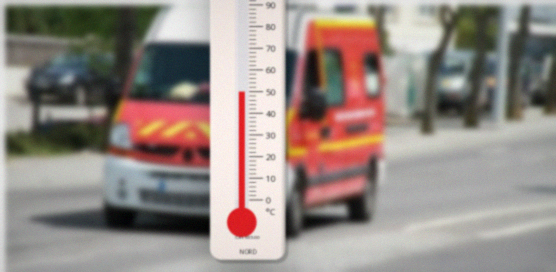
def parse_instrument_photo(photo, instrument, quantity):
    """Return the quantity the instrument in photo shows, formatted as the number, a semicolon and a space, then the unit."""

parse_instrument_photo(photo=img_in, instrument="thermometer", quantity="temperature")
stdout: 50; °C
